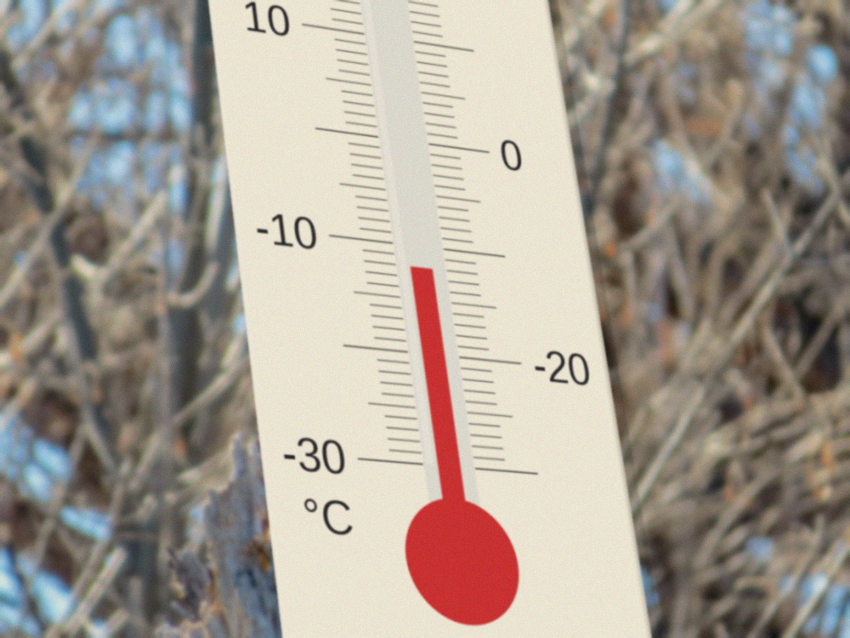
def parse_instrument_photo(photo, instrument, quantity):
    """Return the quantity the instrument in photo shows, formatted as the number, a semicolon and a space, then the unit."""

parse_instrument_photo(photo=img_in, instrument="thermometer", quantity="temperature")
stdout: -12; °C
